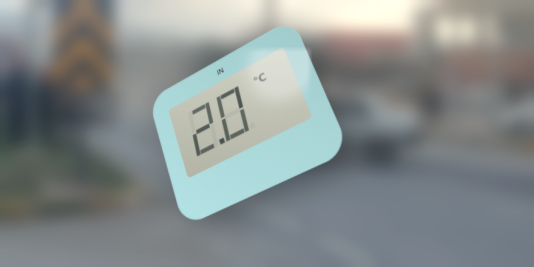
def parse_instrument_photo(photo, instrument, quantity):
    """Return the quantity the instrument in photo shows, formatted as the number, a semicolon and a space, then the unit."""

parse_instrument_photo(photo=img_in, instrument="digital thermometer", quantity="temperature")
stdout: 2.0; °C
